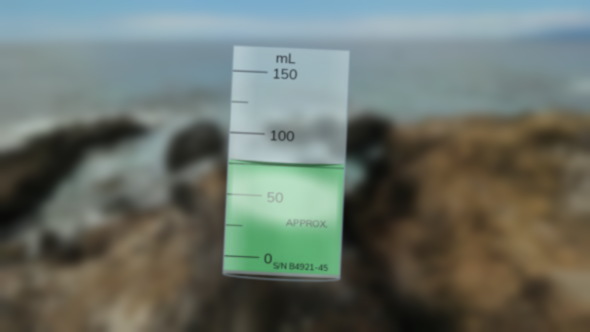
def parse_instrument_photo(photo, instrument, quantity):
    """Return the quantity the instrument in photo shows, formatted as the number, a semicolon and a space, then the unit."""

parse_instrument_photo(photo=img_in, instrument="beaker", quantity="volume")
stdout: 75; mL
